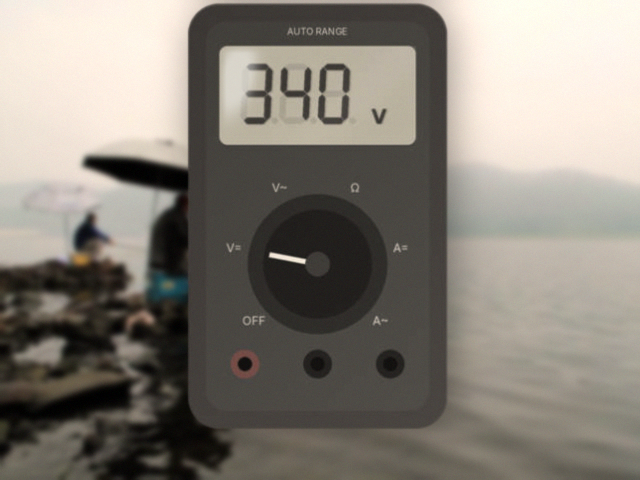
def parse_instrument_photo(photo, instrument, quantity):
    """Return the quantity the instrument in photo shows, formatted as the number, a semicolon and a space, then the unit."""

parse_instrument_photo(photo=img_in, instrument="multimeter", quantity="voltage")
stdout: 340; V
